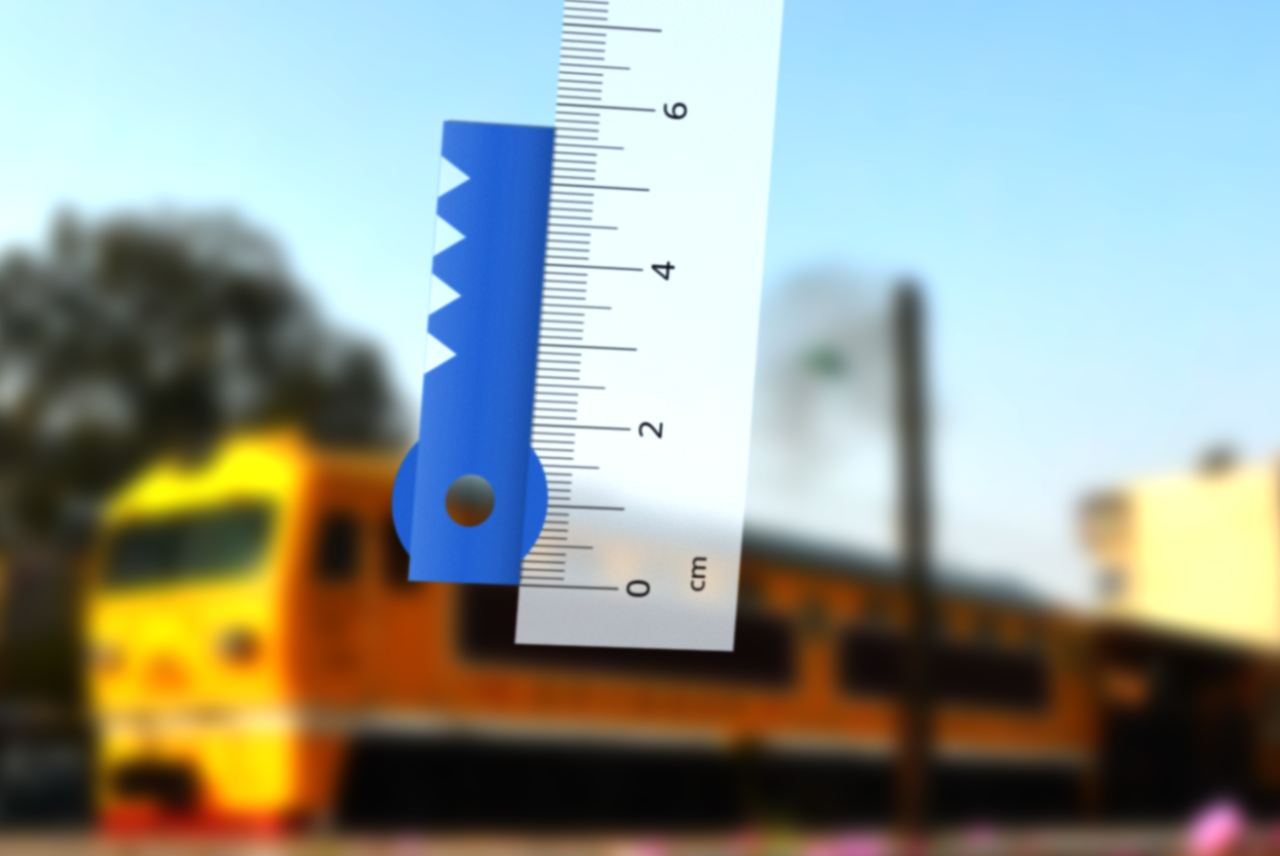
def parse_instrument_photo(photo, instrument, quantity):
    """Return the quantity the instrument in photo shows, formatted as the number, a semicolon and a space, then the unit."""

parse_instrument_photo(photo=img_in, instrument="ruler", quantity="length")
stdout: 5.7; cm
